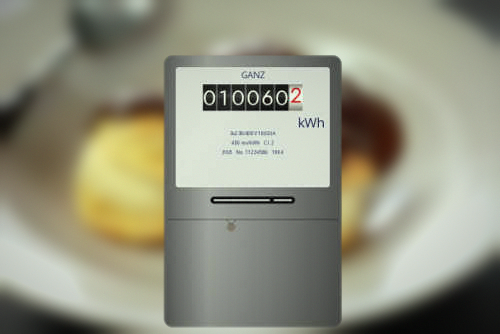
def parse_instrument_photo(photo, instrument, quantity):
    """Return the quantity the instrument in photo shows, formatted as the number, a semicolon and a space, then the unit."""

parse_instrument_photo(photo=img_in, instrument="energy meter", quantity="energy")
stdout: 10060.2; kWh
